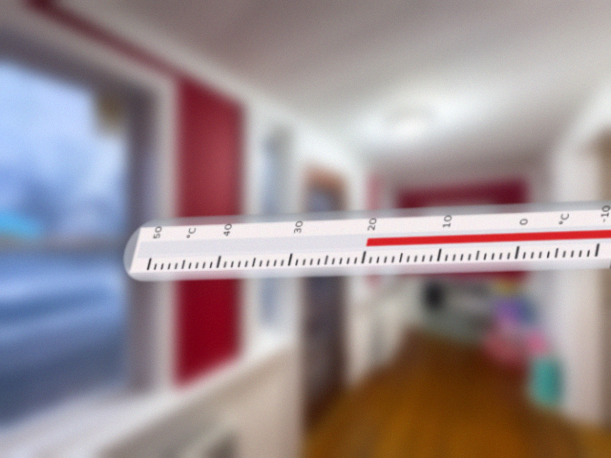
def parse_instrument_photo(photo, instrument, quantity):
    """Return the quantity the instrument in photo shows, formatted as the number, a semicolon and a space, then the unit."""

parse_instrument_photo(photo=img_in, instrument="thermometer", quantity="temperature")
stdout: 20; °C
